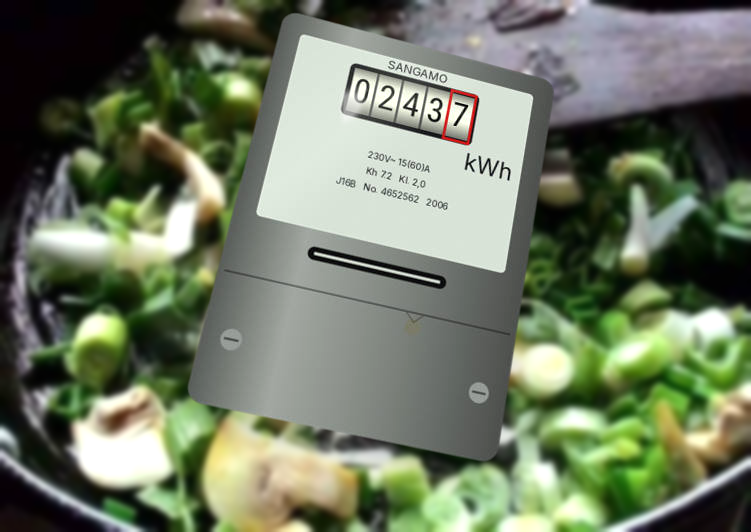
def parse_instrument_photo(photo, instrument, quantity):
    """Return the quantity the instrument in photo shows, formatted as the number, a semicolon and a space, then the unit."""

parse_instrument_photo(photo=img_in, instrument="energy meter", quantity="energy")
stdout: 243.7; kWh
